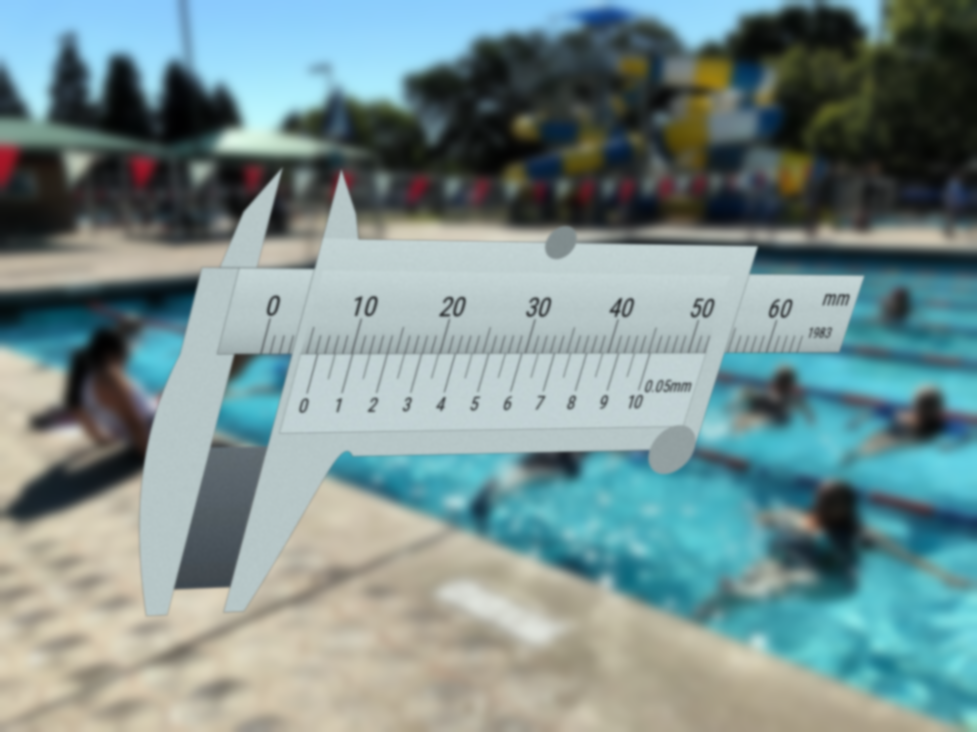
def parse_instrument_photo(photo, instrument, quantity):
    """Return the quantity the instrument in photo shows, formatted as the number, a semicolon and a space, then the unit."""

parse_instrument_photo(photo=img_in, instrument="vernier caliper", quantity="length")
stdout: 6.2; mm
